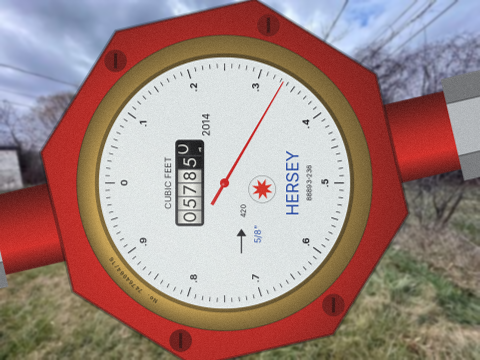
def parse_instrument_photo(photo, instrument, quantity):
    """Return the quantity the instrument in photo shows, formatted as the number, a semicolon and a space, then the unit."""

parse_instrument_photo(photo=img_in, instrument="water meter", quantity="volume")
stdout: 57850.33; ft³
